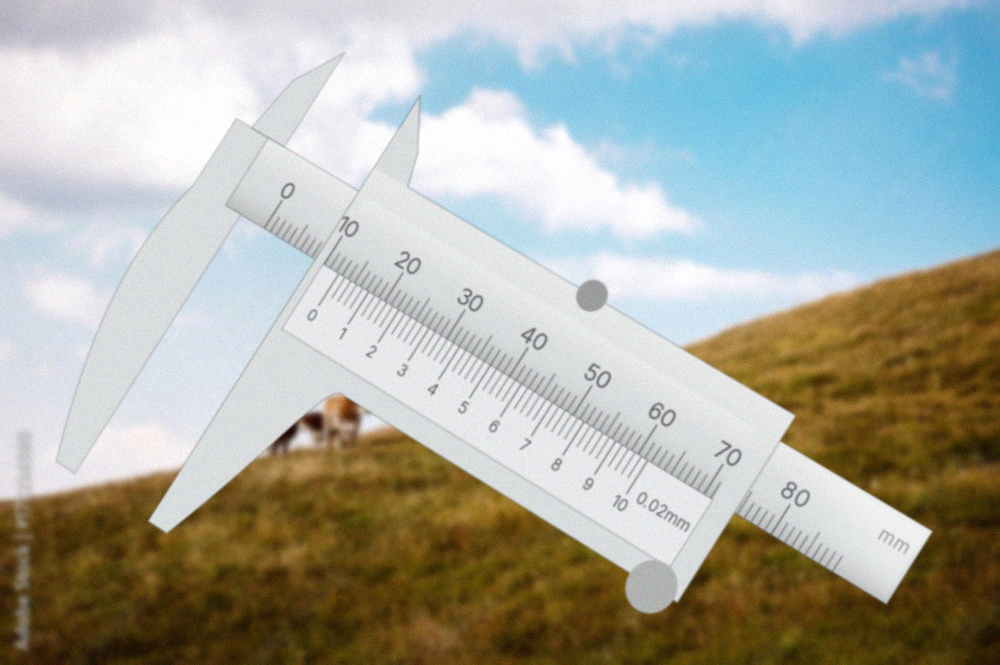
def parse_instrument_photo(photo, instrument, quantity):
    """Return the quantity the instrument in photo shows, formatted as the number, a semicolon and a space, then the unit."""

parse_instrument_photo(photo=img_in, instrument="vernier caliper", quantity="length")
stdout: 12.5; mm
